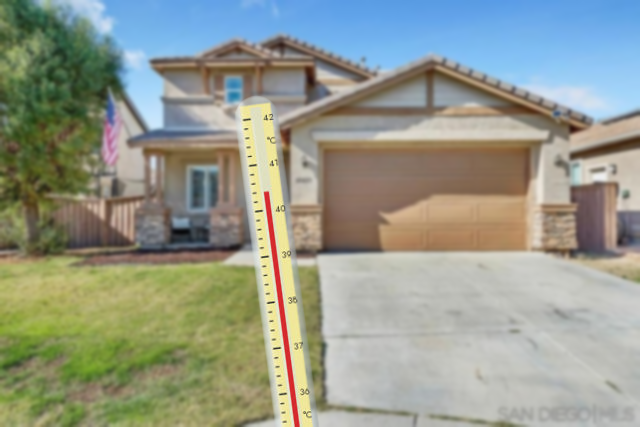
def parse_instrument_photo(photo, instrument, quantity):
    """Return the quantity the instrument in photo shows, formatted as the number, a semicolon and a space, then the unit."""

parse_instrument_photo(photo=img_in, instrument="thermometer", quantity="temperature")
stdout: 40.4; °C
